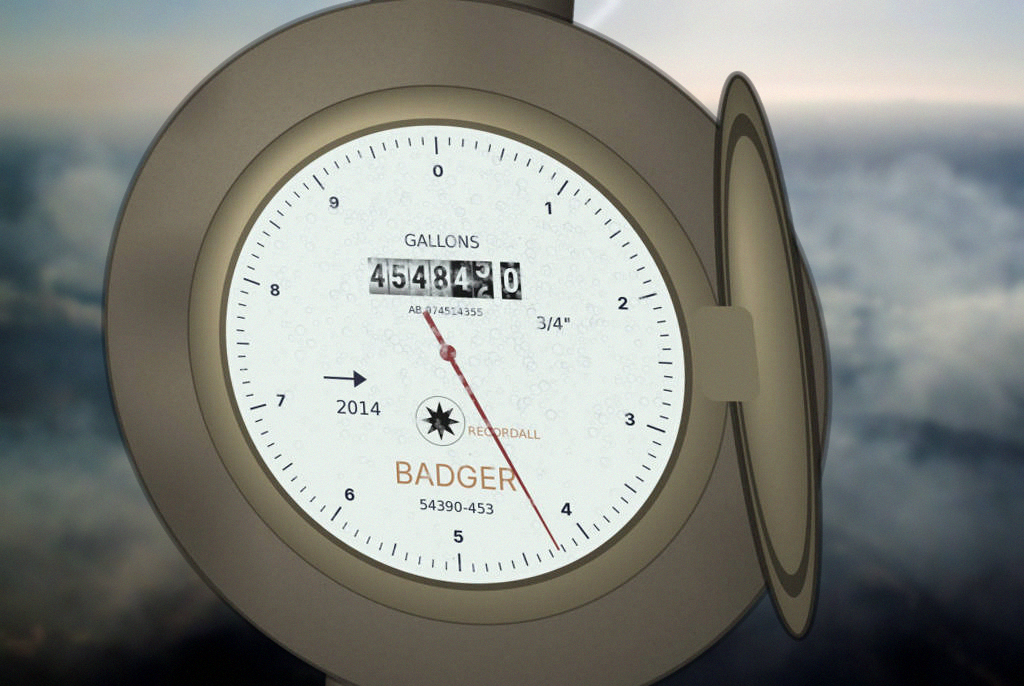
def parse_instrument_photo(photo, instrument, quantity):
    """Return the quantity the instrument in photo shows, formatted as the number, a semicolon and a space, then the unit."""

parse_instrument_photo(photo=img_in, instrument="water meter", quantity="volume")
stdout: 4548454.2; gal
